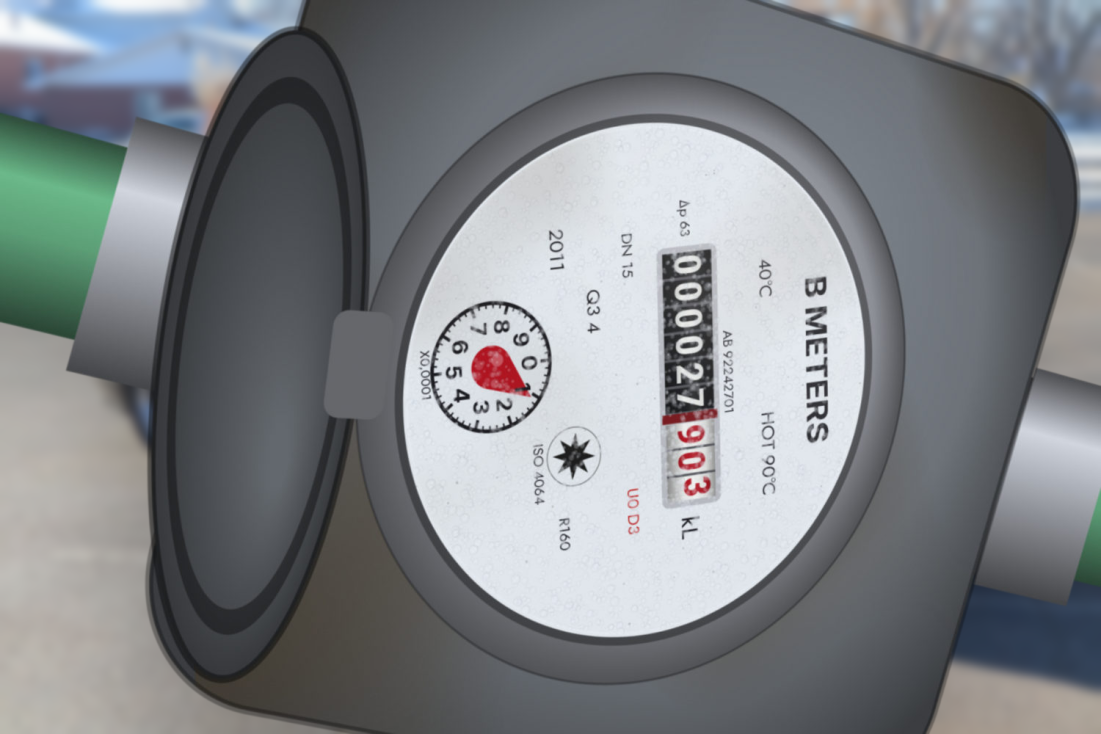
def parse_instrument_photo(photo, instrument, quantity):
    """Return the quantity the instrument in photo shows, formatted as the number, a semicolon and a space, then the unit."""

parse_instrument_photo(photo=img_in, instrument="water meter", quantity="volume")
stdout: 27.9031; kL
